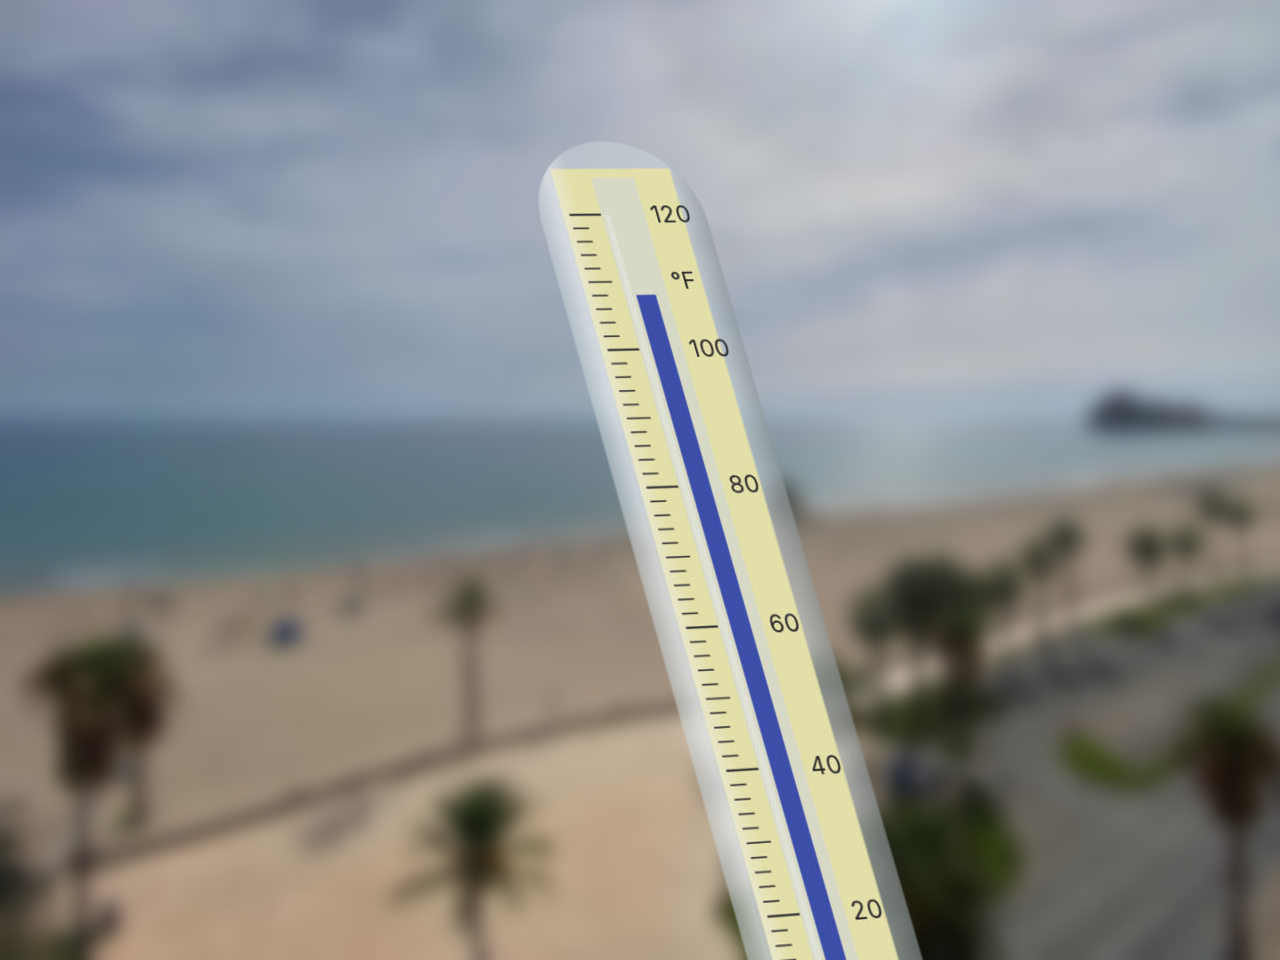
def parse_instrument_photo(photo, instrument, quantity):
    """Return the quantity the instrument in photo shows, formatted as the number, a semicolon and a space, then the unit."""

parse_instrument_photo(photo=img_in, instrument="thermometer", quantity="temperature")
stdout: 108; °F
